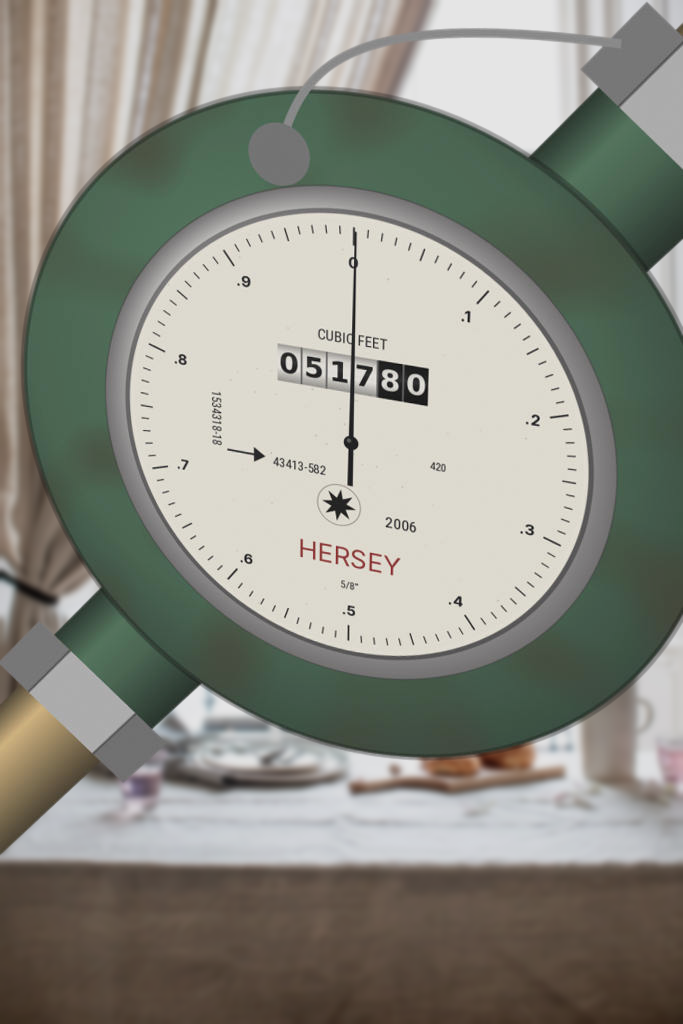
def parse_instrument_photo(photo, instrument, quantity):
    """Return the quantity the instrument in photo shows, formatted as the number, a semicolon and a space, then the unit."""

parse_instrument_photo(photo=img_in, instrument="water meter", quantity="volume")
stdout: 51780.00; ft³
